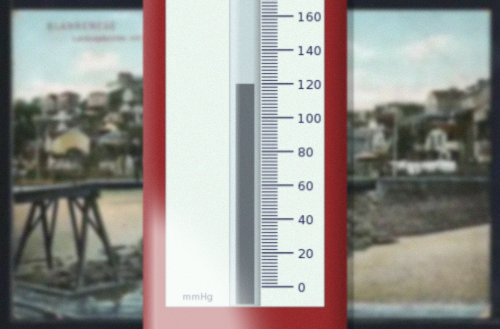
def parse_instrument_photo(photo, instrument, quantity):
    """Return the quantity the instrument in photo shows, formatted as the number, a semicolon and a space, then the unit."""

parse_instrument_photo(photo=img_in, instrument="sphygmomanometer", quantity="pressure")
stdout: 120; mmHg
